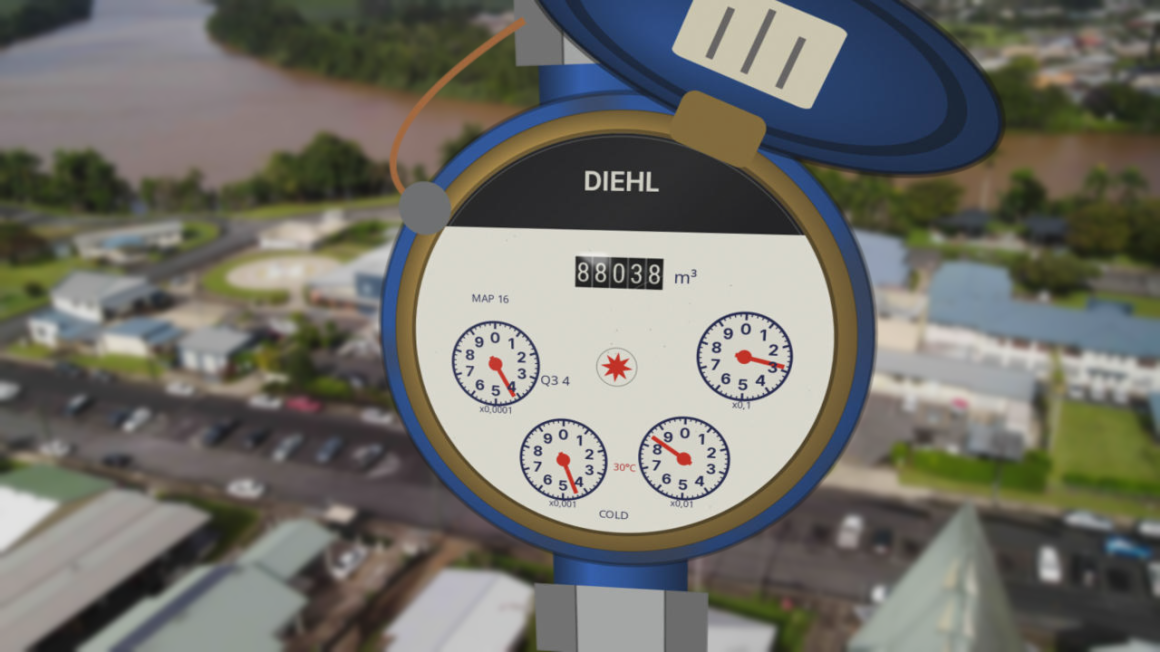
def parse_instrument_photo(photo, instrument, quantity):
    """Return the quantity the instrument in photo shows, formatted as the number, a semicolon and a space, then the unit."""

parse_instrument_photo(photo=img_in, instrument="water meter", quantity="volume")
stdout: 88038.2844; m³
